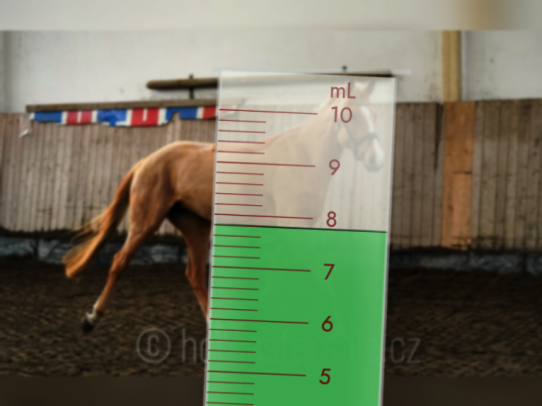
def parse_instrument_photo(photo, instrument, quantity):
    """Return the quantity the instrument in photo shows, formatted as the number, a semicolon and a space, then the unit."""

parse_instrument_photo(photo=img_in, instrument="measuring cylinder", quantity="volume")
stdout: 7.8; mL
